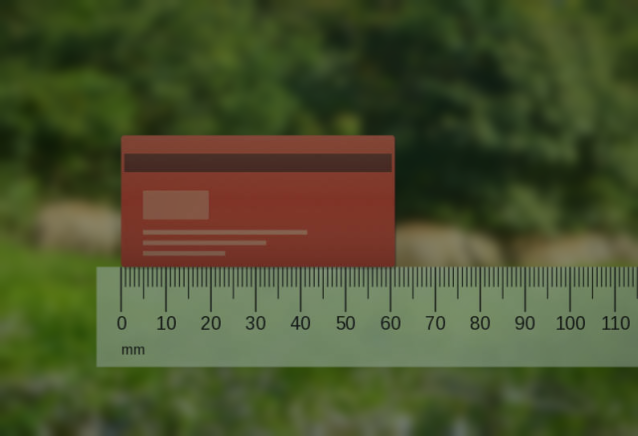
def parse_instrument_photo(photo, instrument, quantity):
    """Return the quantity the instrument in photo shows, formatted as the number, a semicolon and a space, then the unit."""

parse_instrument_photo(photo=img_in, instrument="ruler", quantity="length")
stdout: 61; mm
